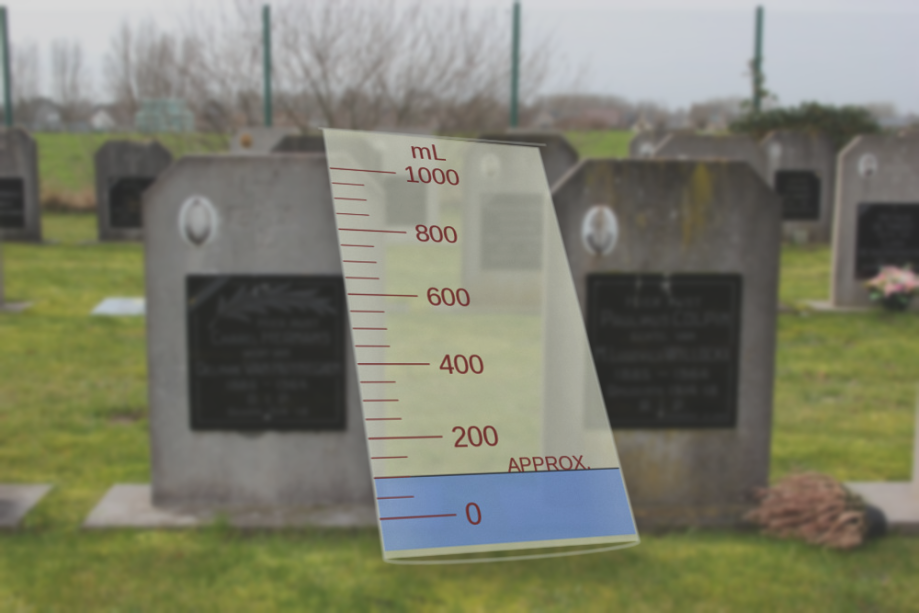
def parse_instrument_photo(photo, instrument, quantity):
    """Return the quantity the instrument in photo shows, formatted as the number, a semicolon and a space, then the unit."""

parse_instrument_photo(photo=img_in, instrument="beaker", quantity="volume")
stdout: 100; mL
